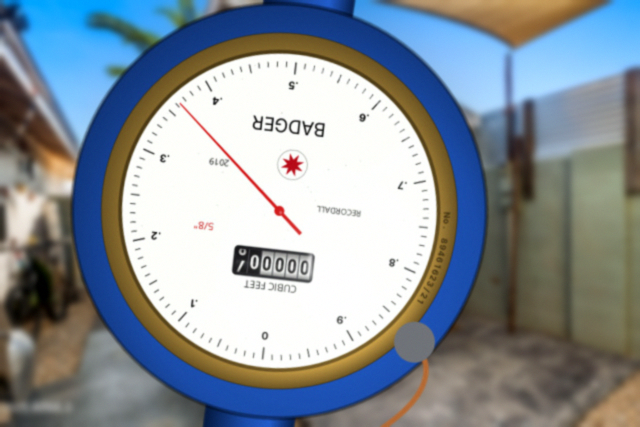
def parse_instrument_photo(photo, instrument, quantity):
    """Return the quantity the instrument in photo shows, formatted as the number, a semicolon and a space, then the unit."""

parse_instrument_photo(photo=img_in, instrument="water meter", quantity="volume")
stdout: 7.36; ft³
